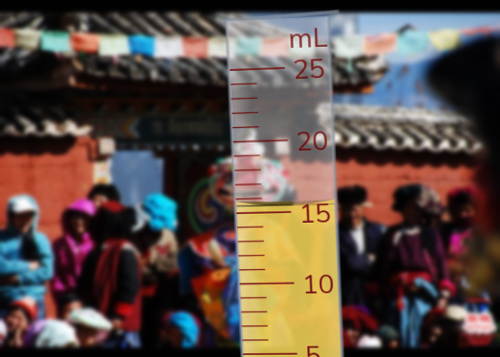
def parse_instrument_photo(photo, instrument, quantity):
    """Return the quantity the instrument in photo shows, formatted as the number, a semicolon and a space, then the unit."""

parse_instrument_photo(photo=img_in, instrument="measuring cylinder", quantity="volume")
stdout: 15.5; mL
